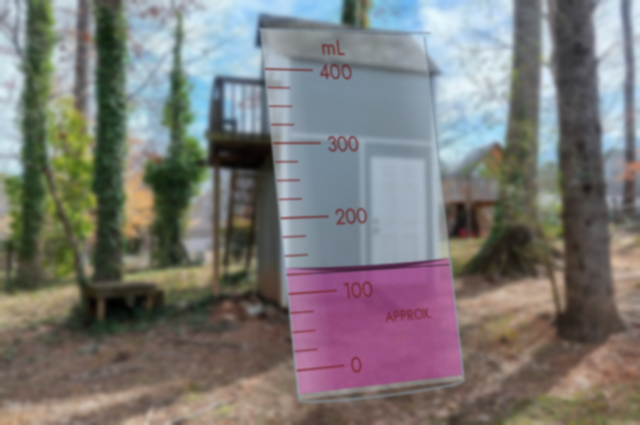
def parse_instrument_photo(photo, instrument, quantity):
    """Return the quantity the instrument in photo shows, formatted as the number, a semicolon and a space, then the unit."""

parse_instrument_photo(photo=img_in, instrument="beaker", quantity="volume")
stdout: 125; mL
